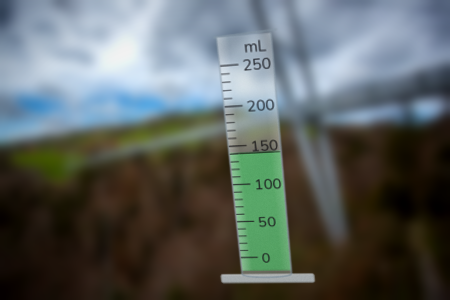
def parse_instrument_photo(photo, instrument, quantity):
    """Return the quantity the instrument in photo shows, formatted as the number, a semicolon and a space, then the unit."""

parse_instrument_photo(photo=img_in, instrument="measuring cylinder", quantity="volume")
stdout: 140; mL
